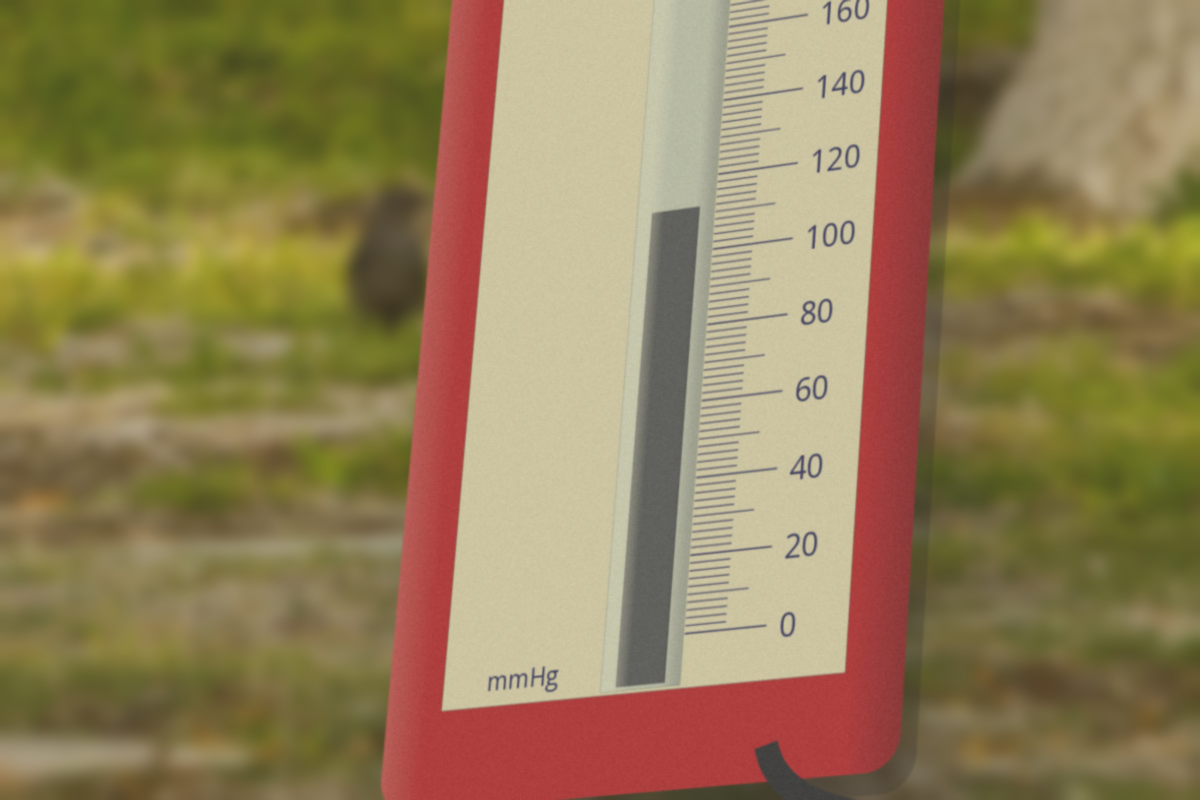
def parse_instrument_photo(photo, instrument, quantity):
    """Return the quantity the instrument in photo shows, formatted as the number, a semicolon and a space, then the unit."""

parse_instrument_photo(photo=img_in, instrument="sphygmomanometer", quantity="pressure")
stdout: 112; mmHg
